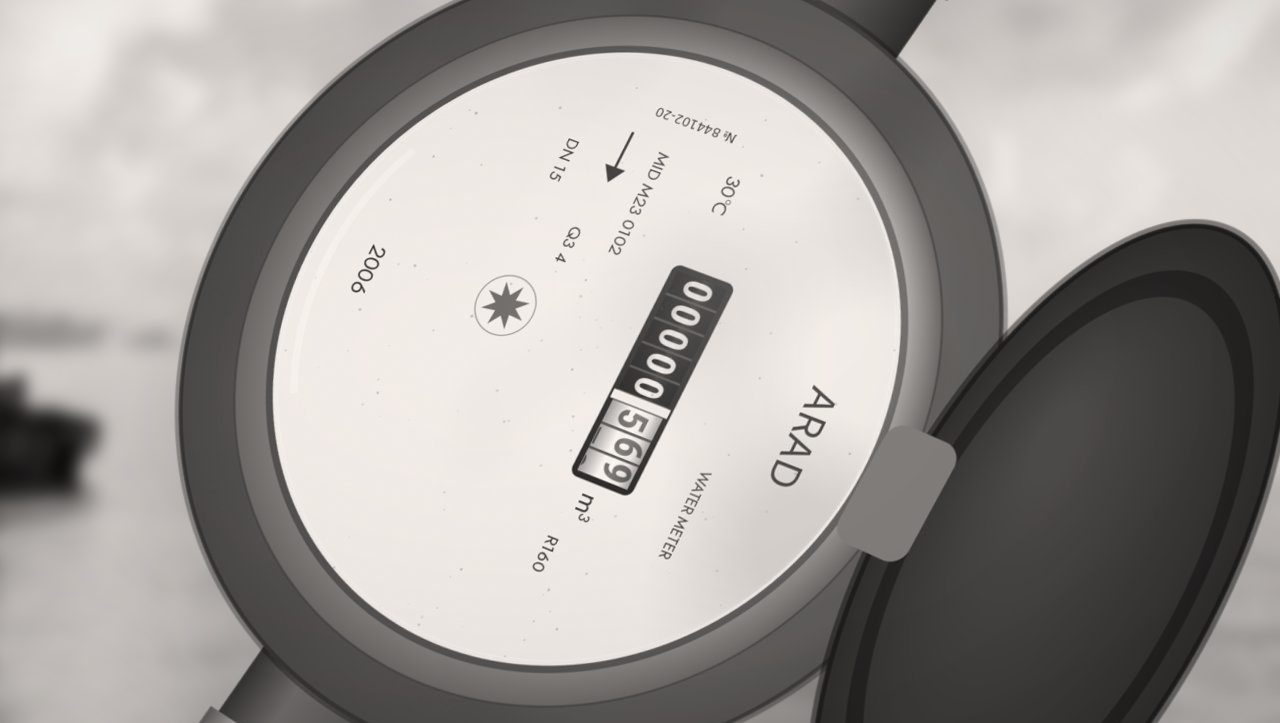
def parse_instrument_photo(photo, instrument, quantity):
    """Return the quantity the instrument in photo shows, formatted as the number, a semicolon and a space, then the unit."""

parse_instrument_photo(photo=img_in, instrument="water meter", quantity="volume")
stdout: 0.569; m³
